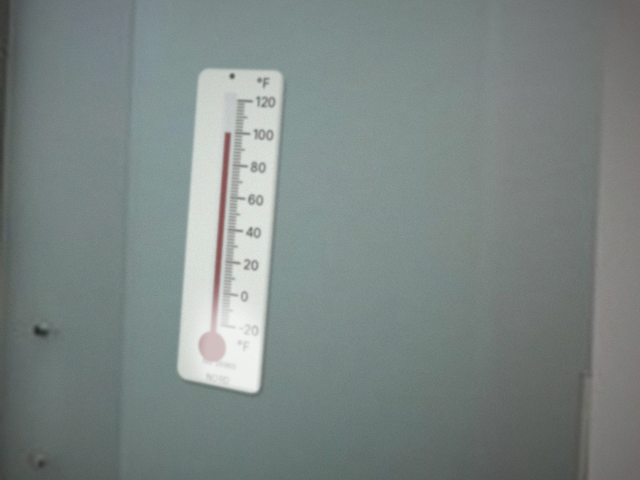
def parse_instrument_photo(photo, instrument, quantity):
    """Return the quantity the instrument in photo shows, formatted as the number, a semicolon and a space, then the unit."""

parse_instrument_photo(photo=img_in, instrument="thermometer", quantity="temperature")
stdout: 100; °F
